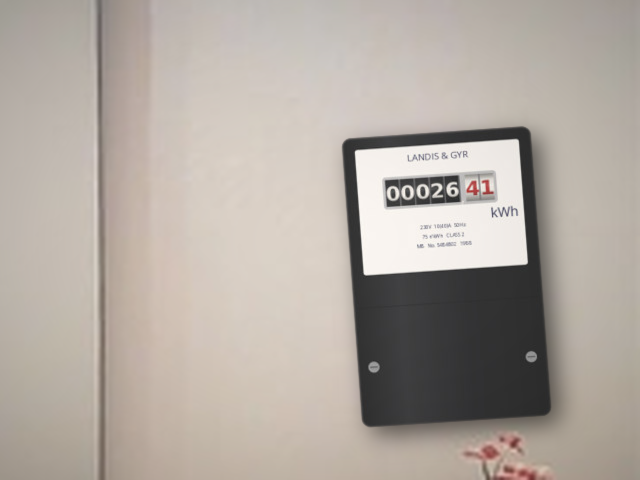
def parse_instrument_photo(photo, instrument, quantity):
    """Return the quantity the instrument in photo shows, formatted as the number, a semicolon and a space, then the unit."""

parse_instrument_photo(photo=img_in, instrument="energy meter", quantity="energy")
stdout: 26.41; kWh
